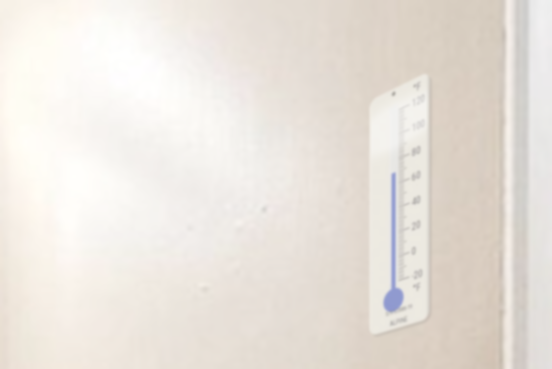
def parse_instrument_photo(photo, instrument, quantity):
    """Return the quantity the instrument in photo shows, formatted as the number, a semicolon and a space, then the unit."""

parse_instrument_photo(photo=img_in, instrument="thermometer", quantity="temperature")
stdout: 70; °F
